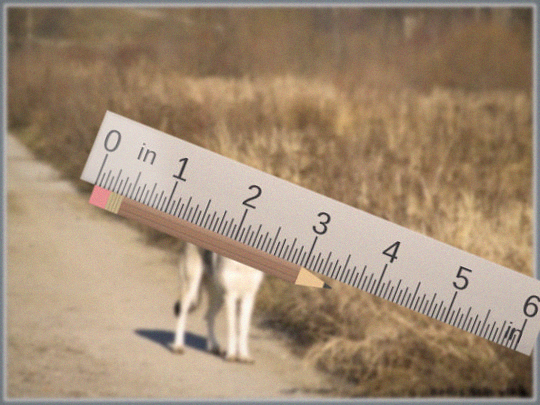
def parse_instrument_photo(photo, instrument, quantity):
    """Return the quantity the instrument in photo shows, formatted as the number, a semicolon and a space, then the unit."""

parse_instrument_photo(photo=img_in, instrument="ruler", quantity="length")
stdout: 3.4375; in
